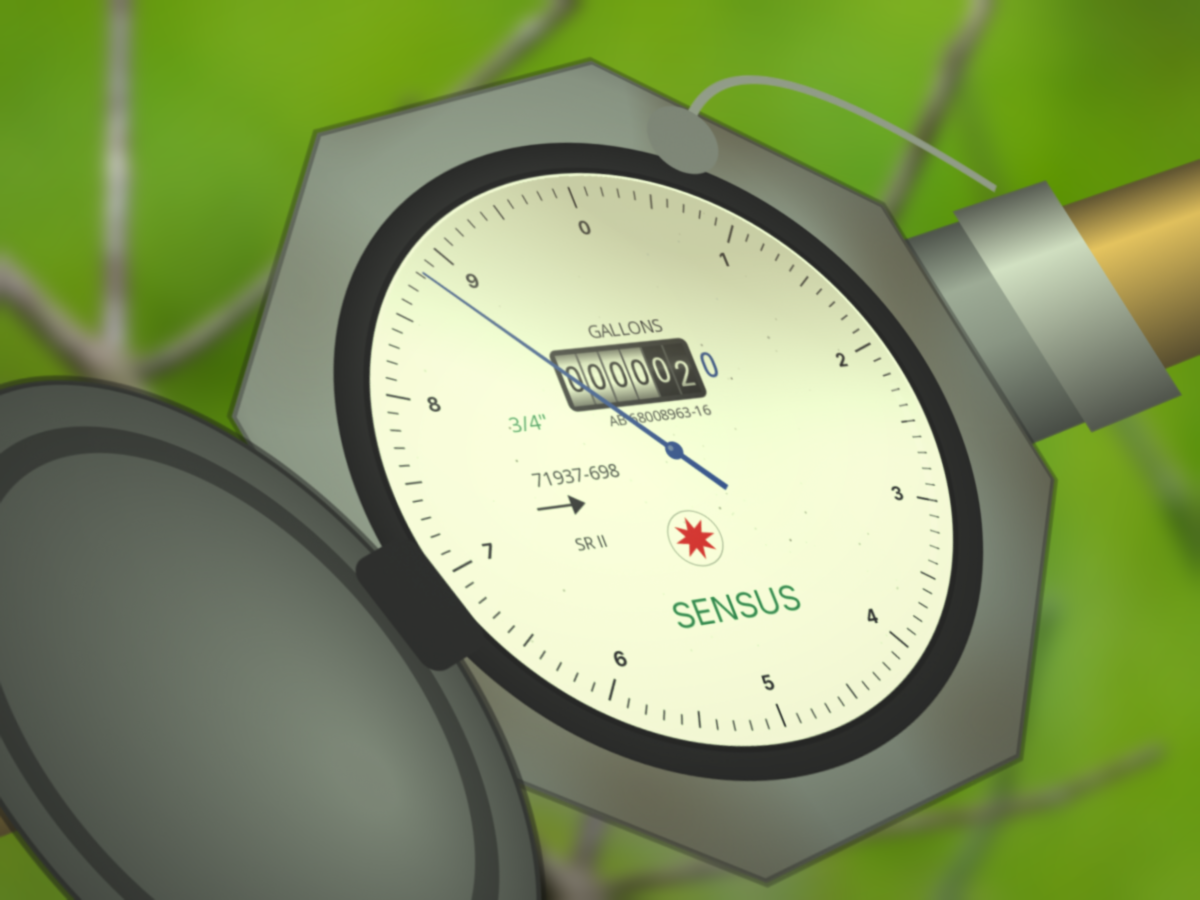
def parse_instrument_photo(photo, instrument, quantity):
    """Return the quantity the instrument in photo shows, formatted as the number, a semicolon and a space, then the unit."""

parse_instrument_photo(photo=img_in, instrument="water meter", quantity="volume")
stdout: 18.8; gal
